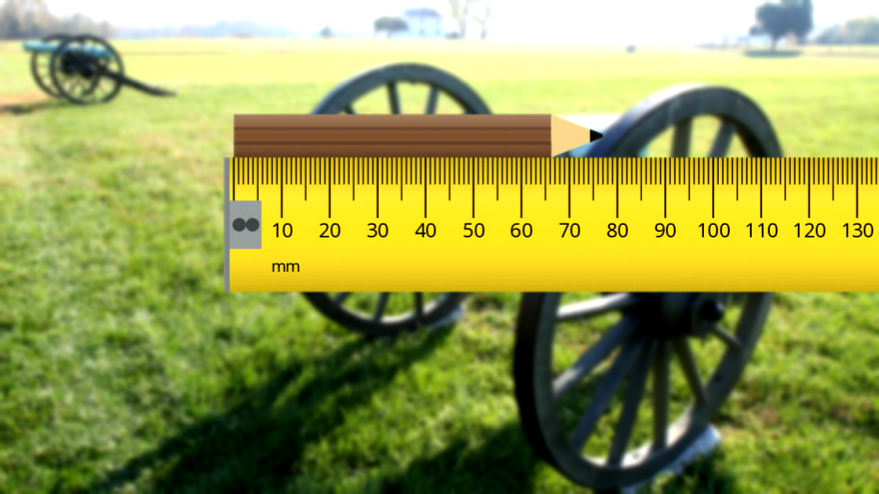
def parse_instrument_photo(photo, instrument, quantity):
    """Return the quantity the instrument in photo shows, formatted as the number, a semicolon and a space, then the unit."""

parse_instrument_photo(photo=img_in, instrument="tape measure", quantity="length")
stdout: 77; mm
